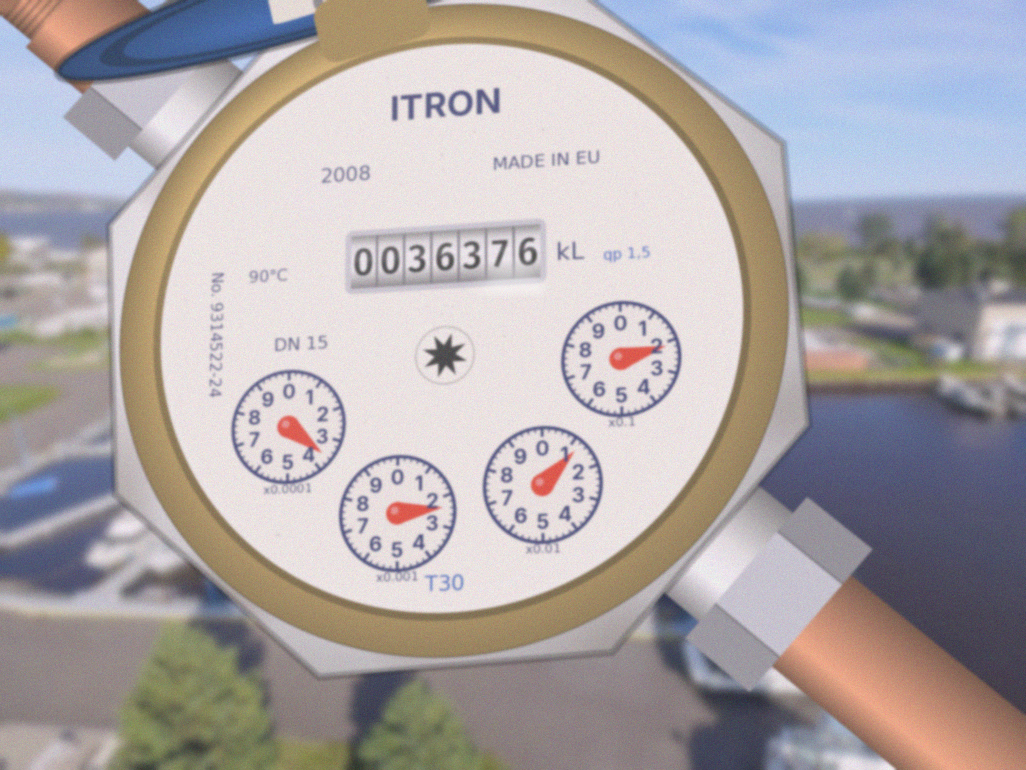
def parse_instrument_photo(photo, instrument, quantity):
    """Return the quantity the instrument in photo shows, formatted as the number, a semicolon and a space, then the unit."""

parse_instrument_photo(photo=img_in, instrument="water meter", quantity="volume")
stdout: 36376.2123; kL
